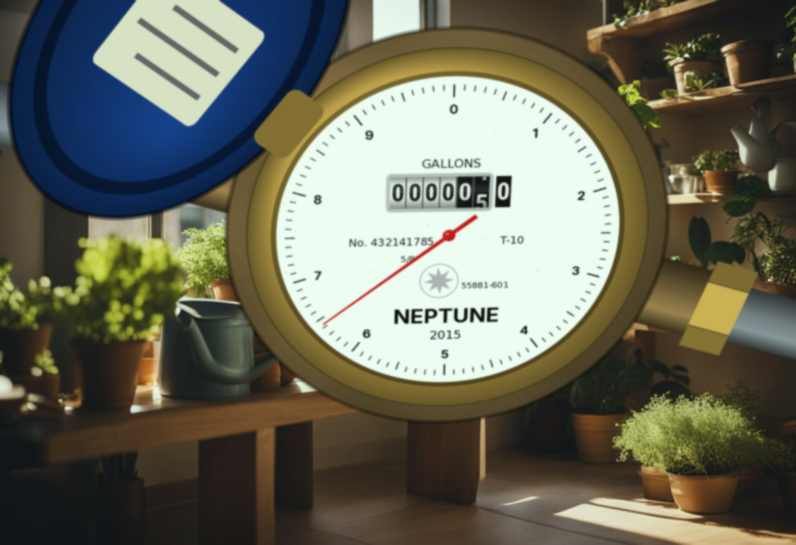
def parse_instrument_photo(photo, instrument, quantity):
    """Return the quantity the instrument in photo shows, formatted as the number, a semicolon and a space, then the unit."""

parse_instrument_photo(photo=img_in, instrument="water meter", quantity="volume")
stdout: 46.4; gal
